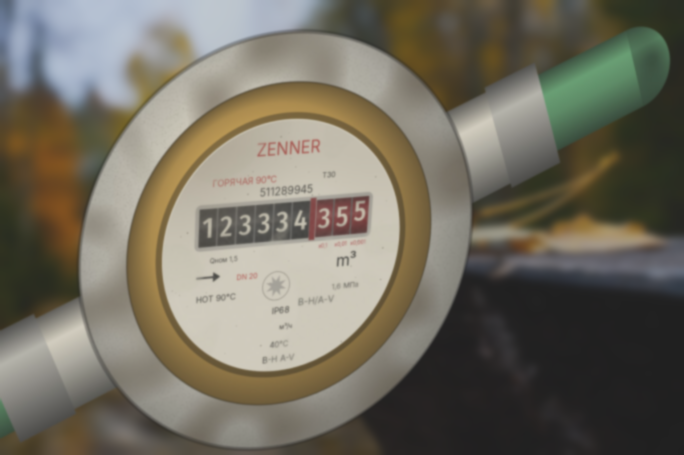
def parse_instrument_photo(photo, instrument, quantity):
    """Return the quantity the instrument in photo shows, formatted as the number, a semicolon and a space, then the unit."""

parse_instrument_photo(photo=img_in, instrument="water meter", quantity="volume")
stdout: 123334.355; m³
